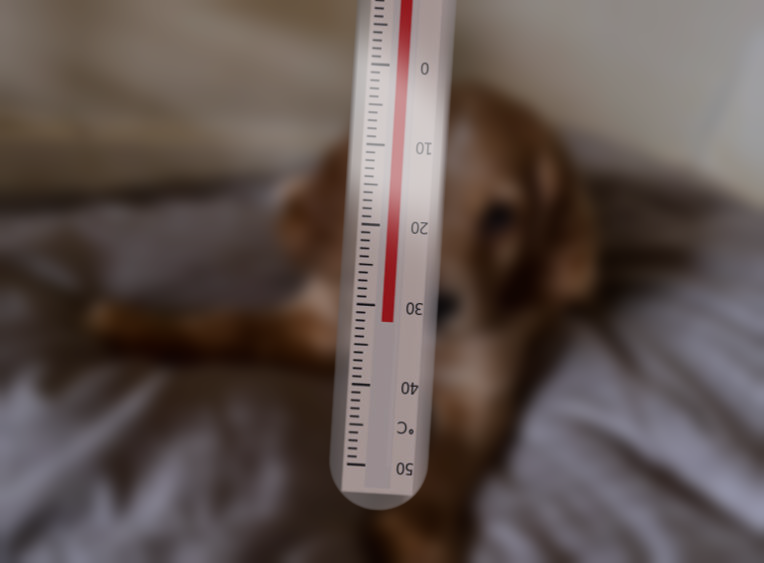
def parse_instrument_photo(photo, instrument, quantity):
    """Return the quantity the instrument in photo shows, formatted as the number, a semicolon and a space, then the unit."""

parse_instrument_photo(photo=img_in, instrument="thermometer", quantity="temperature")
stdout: 32; °C
